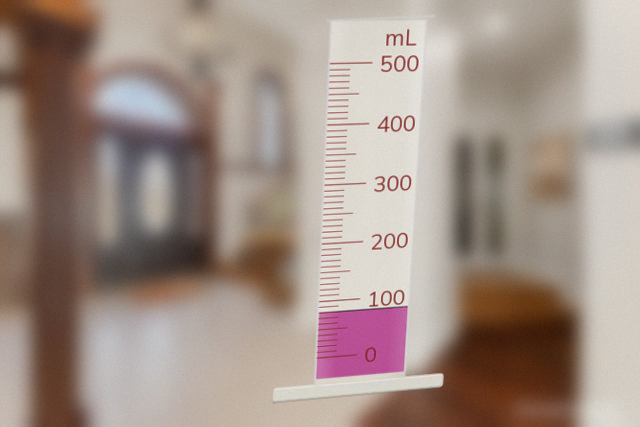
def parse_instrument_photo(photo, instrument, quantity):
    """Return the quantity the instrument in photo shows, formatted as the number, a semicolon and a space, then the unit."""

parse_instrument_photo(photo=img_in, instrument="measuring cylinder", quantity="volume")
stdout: 80; mL
